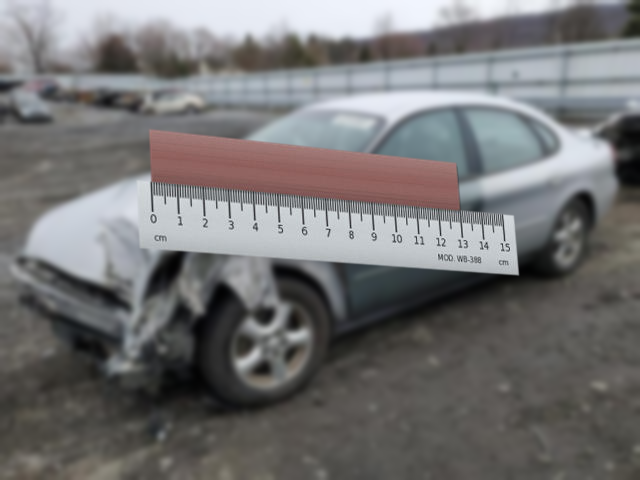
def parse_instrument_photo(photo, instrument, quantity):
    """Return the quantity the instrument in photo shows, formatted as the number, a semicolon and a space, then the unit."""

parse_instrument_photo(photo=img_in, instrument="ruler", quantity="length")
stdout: 13; cm
